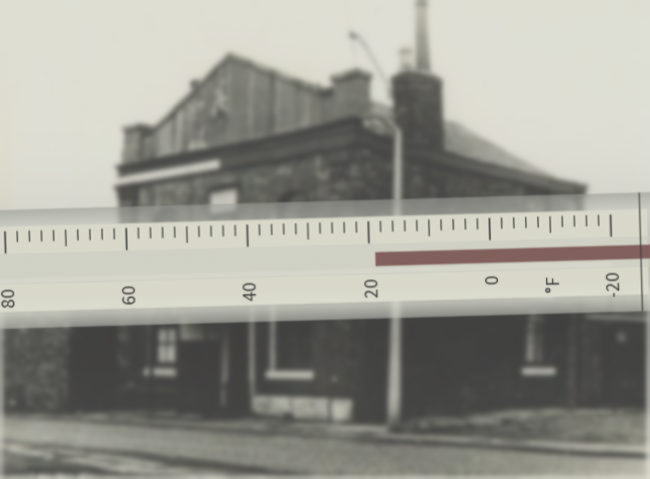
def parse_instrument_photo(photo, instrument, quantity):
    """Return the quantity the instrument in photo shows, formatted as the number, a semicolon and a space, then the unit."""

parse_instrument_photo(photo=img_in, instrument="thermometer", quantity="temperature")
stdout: 19; °F
